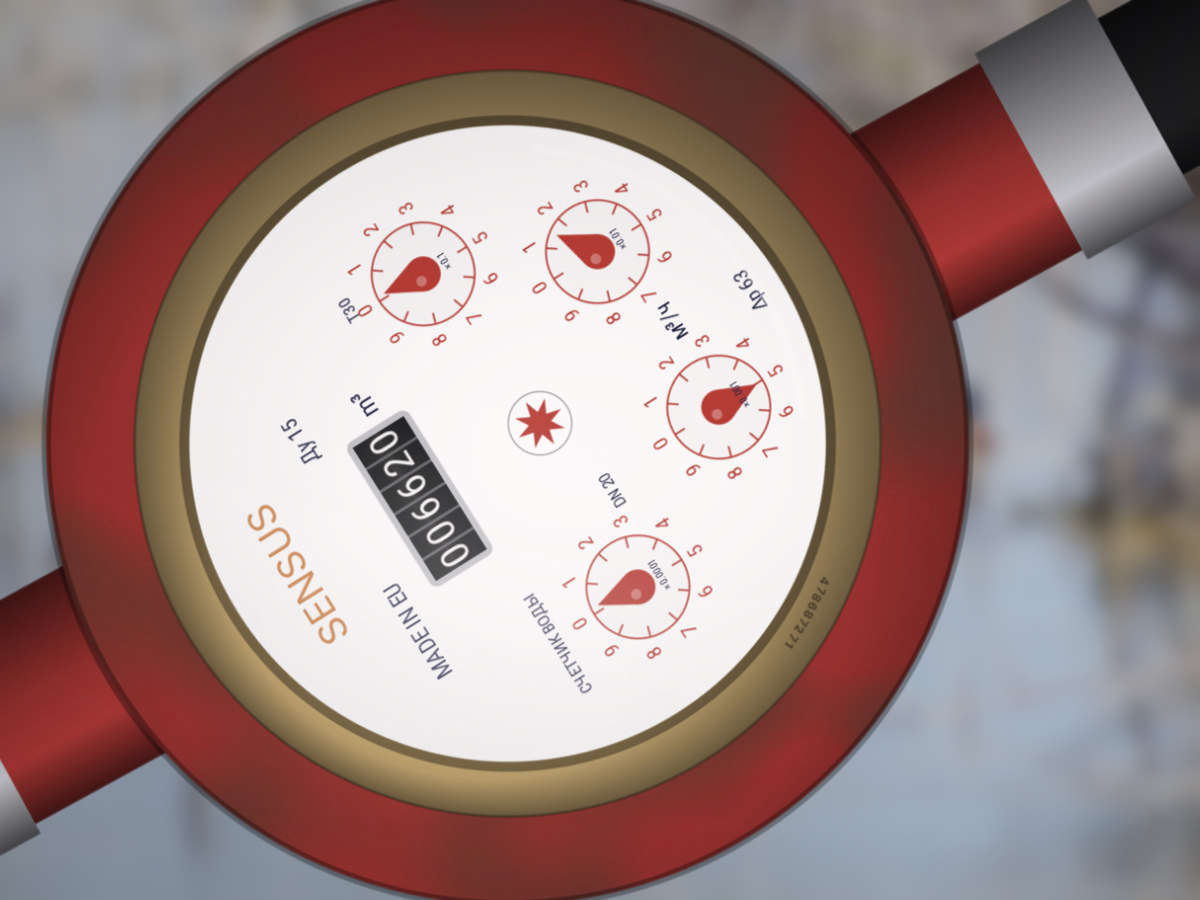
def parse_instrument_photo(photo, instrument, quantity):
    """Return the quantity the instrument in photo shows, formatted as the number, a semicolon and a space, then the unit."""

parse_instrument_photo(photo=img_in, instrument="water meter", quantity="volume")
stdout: 6620.0150; m³
